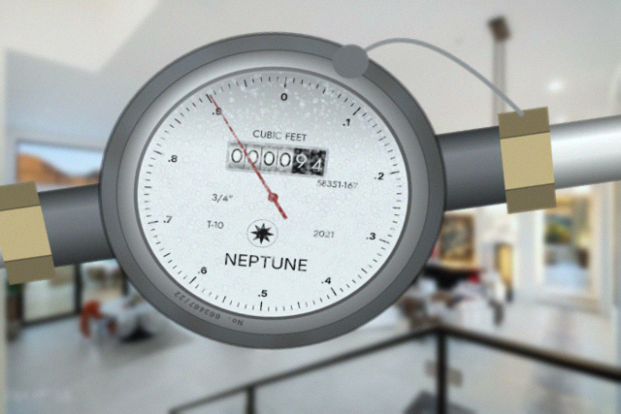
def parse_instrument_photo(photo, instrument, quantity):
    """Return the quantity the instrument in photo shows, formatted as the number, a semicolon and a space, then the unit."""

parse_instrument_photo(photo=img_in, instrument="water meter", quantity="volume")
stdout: 93.90; ft³
